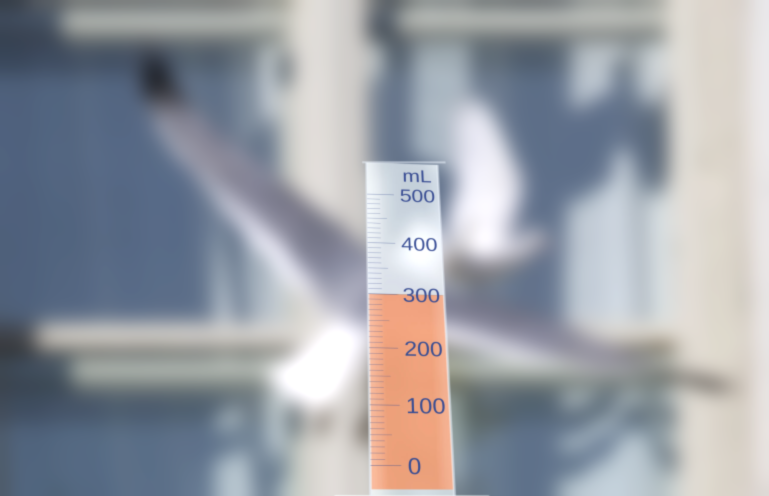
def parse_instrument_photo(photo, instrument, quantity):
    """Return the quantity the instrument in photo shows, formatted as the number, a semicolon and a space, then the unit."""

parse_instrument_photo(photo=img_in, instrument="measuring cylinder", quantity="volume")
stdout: 300; mL
